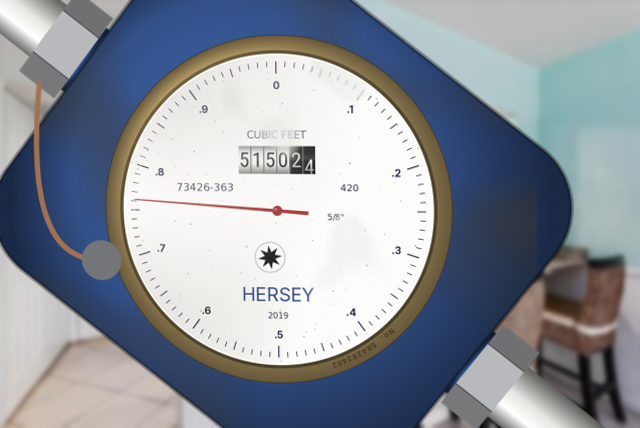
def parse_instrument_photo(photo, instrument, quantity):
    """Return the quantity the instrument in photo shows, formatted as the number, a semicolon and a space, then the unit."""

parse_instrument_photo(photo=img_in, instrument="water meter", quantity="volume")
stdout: 515023.76; ft³
